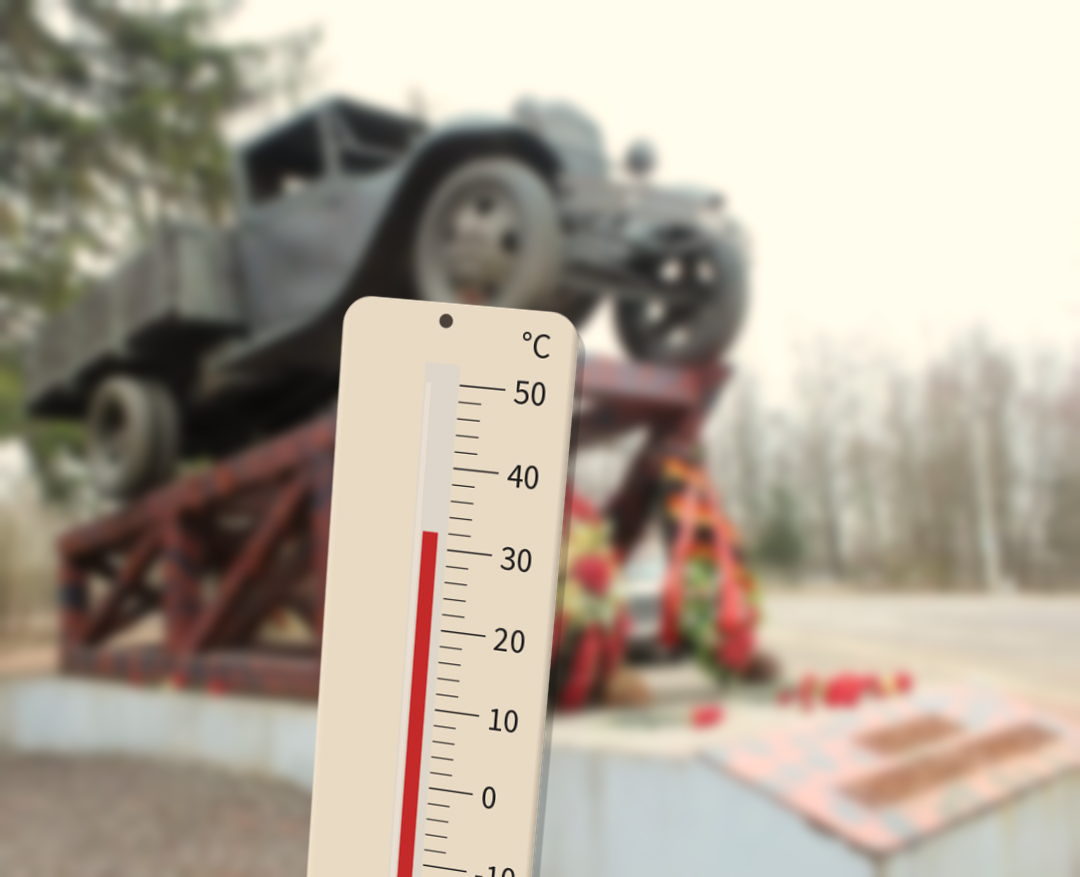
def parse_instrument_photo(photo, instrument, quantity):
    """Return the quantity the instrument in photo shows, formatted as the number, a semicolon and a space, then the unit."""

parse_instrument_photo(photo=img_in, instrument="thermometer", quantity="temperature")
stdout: 32; °C
